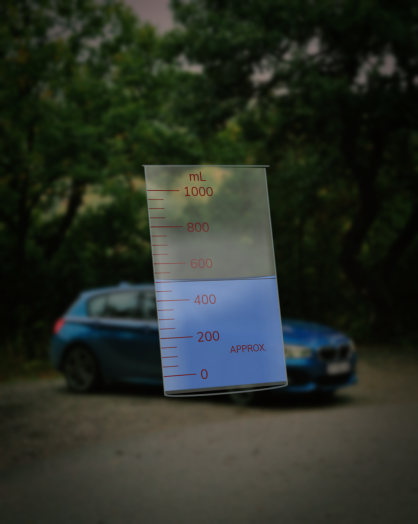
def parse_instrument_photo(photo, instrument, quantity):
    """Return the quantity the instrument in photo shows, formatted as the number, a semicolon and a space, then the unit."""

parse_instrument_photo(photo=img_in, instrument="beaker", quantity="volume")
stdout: 500; mL
